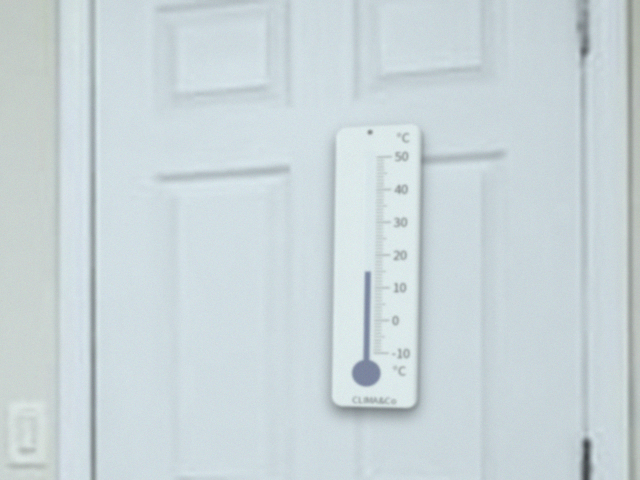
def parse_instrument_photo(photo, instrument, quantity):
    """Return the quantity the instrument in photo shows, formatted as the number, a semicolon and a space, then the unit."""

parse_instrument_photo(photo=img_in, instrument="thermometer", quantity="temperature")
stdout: 15; °C
